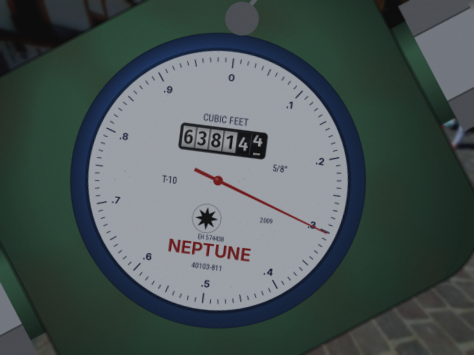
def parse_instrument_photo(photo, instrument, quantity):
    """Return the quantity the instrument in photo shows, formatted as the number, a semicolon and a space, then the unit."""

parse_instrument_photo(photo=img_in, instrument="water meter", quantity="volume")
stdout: 638144.30; ft³
